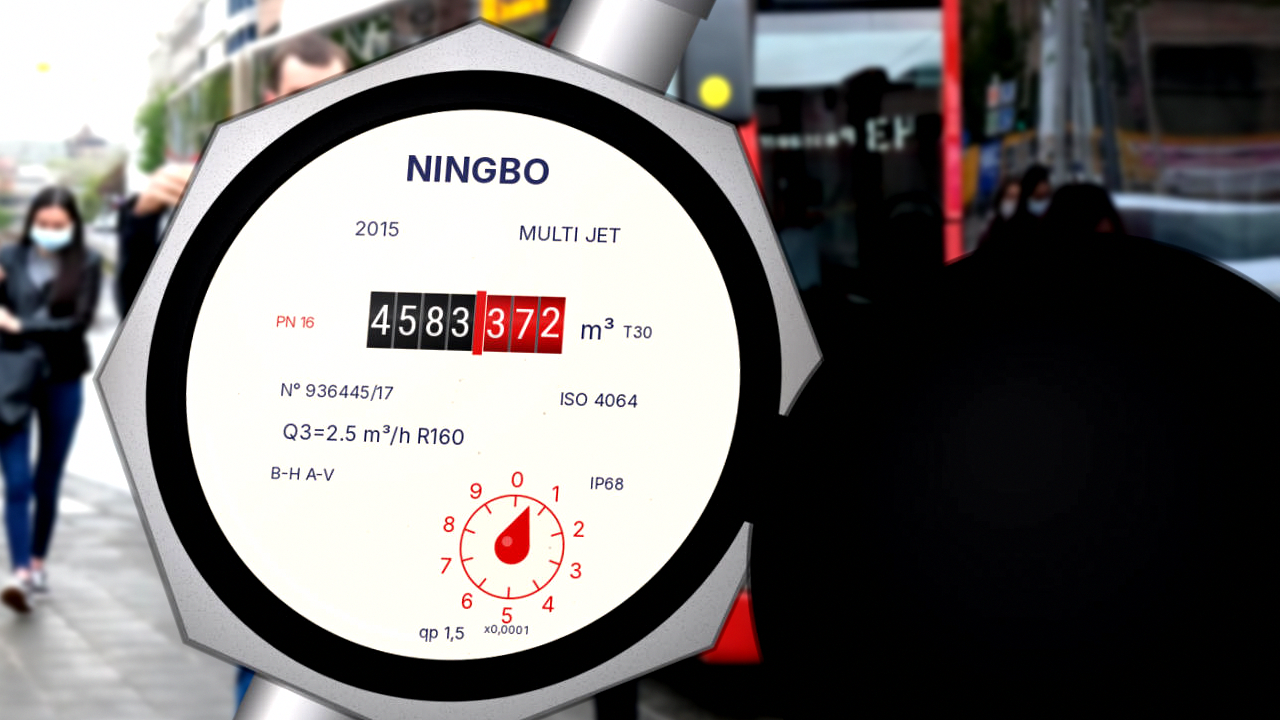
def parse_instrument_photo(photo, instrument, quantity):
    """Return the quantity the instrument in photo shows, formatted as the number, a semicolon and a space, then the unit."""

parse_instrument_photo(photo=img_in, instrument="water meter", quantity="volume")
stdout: 4583.3720; m³
